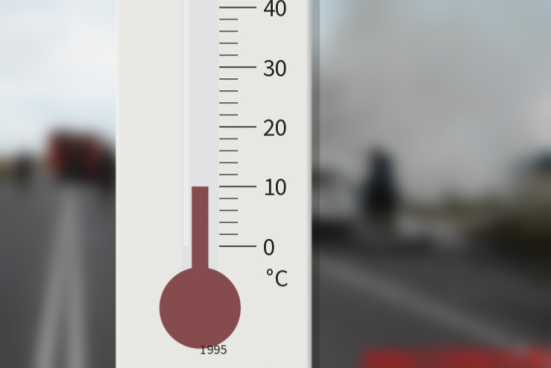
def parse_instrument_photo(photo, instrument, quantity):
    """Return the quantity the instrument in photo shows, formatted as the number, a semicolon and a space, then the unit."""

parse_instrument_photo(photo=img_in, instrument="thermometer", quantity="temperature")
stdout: 10; °C
